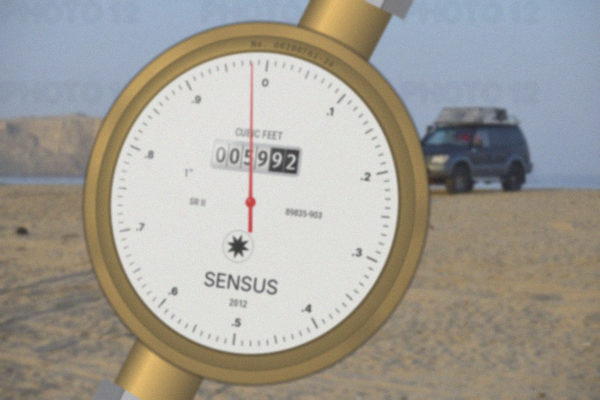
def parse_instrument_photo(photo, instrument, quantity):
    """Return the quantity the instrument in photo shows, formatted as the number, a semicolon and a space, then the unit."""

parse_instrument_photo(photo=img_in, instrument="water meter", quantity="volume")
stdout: 5991.98; ft³
